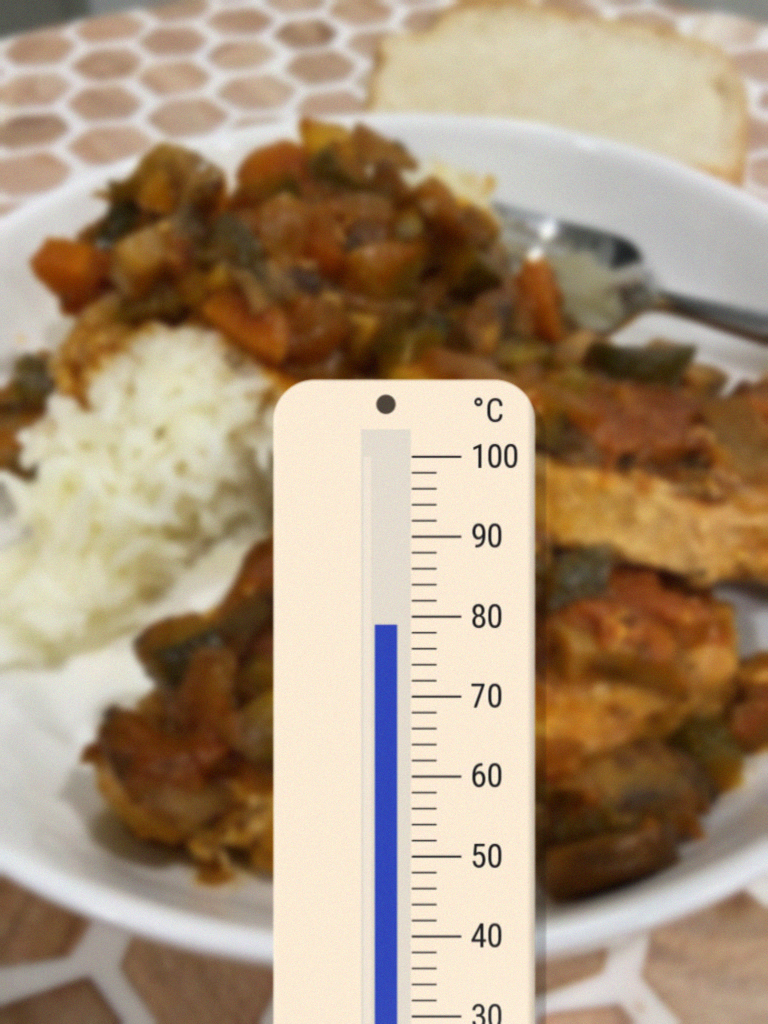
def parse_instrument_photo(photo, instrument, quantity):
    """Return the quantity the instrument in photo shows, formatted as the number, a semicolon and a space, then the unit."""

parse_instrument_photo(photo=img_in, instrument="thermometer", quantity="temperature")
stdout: 79; °C
